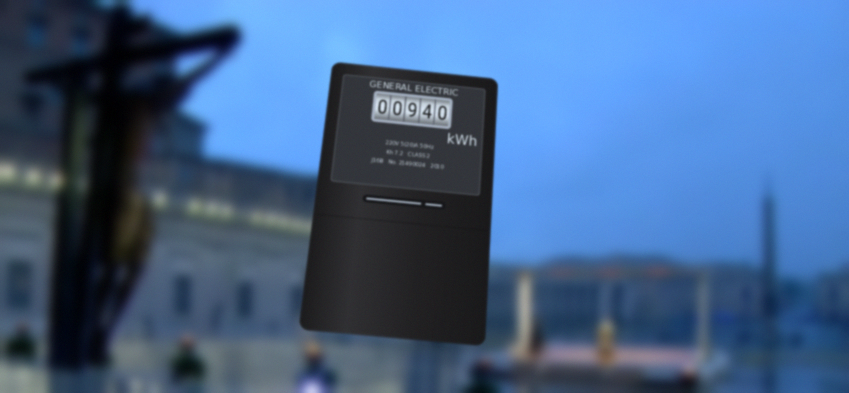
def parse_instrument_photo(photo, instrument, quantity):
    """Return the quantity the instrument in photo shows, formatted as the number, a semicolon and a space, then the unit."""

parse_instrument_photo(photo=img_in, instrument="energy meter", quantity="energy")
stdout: 940; kWh
